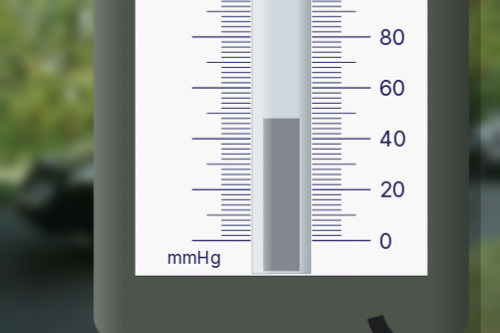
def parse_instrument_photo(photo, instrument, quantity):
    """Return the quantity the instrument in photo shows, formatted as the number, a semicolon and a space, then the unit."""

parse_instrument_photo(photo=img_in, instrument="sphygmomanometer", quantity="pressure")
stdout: 48; mmHg
